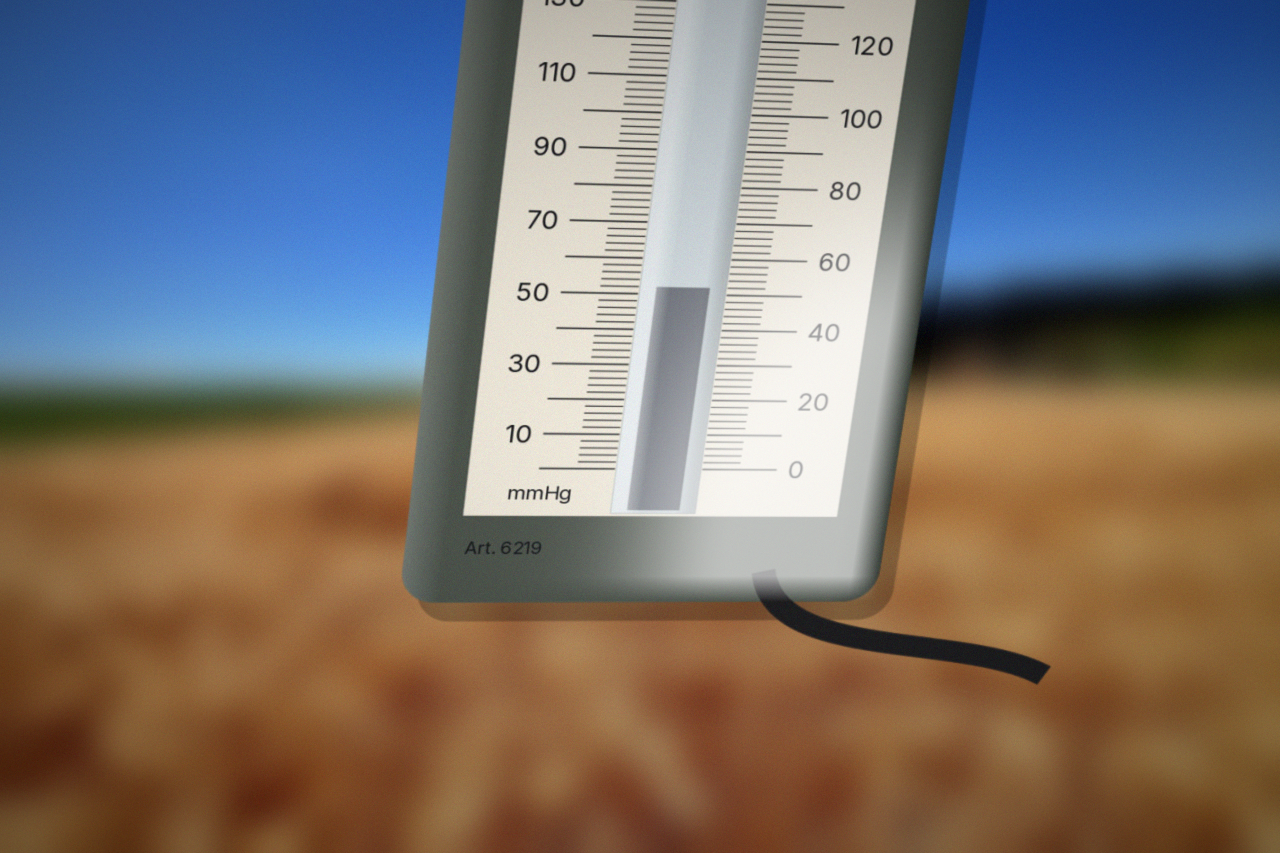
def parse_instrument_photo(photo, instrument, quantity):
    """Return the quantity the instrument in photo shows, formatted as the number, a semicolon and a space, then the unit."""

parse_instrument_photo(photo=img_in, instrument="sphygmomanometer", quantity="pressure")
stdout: 52; mmHg
